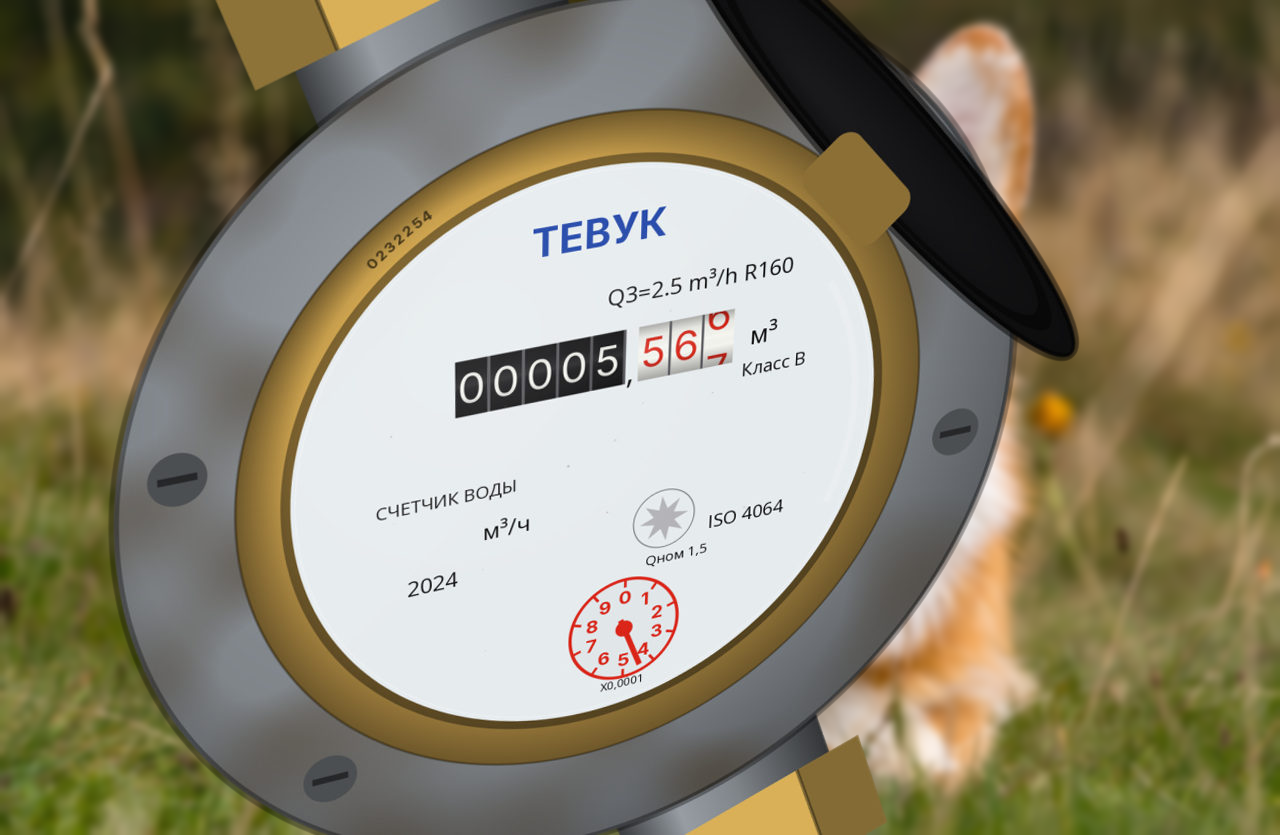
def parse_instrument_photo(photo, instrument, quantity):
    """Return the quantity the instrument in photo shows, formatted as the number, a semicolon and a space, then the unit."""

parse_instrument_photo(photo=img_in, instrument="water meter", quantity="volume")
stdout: 5.5664; m³
